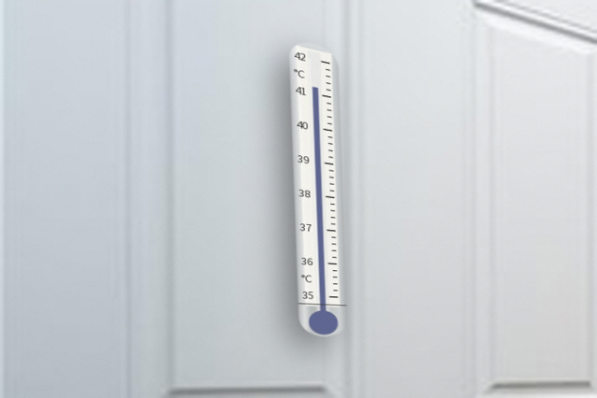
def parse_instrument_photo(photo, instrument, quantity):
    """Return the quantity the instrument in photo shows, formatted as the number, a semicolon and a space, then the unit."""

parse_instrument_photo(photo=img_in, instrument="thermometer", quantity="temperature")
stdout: 41.2; °C
